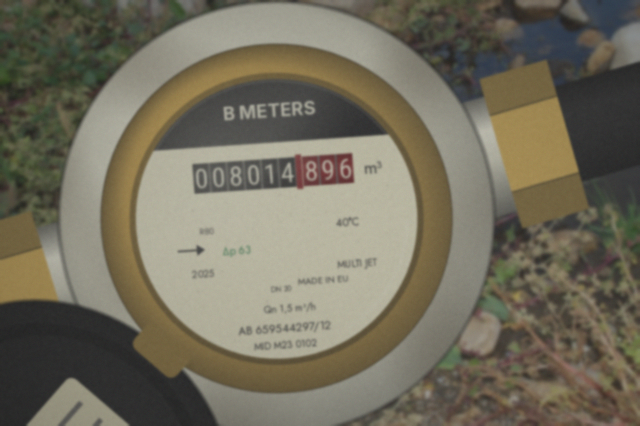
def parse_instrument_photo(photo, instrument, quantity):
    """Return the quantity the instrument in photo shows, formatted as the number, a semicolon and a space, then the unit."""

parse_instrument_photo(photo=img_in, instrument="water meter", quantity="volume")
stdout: 8014.896; m³
